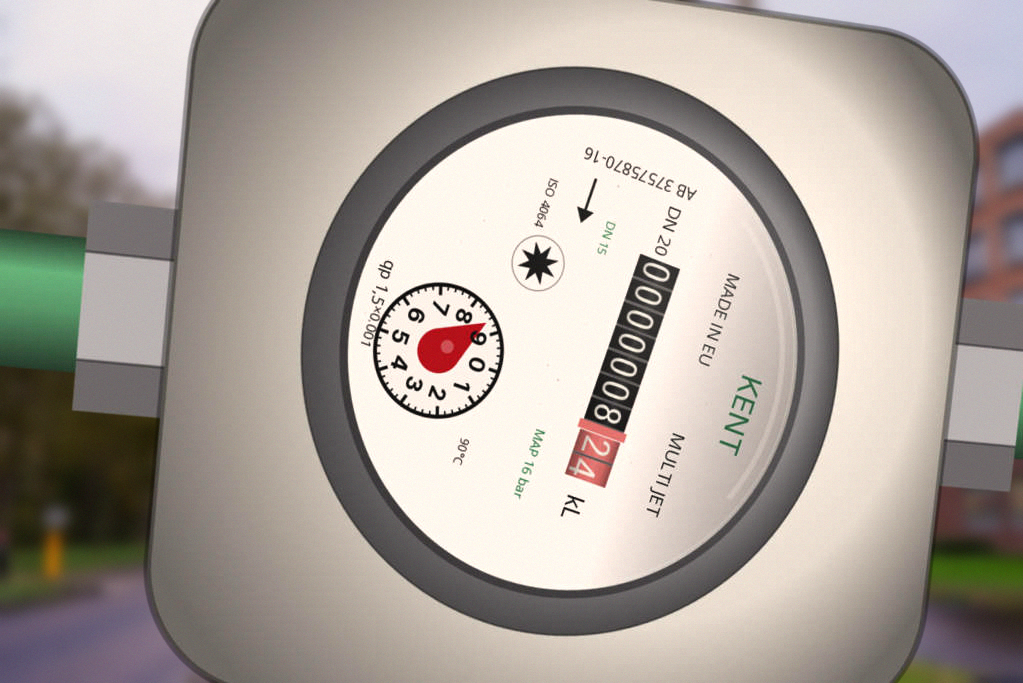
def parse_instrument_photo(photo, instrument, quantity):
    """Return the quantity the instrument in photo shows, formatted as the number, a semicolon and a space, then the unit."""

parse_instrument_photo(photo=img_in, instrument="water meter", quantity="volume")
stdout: 8.238; kL
